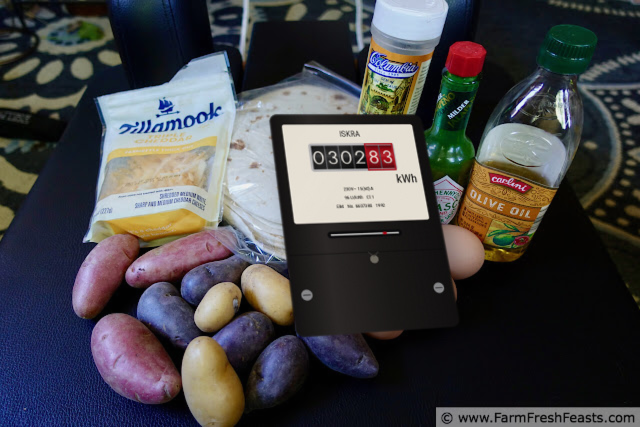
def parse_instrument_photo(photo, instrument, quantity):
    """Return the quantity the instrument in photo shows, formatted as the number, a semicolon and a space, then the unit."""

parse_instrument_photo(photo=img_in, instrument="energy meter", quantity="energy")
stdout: 302.83; kWh
